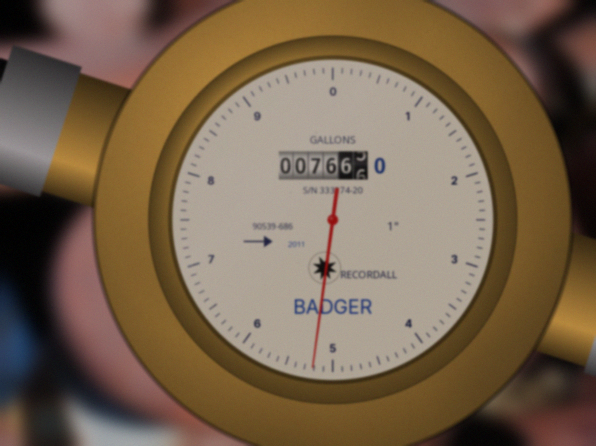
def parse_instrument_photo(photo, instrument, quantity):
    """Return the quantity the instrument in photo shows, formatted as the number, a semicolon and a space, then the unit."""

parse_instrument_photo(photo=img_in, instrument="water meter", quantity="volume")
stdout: 76655.2; gal
